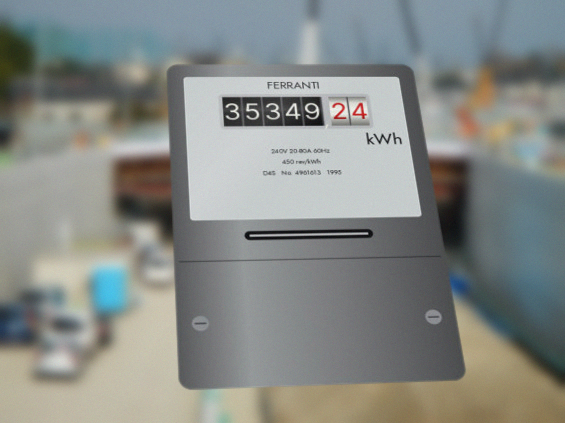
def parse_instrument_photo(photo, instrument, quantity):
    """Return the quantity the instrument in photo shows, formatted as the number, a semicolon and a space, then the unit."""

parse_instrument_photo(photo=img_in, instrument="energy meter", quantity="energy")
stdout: 35349.24; kWh
